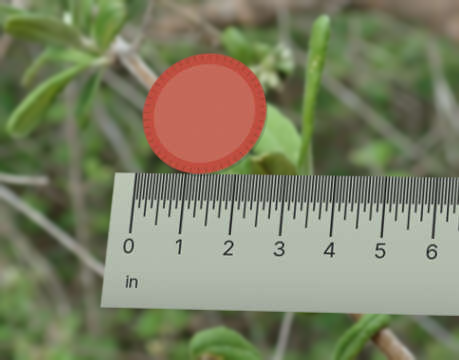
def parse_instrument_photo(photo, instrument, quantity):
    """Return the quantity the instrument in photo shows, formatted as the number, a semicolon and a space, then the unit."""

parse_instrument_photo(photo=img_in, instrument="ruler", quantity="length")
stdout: 2.5; in
